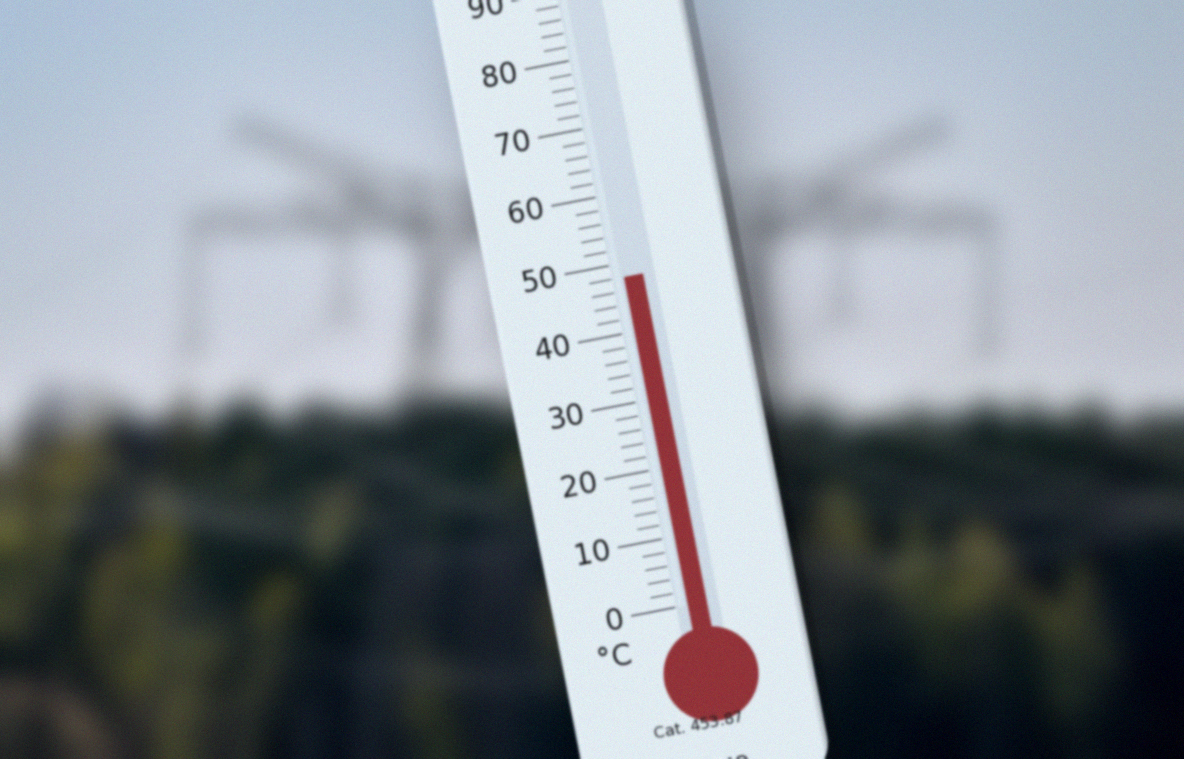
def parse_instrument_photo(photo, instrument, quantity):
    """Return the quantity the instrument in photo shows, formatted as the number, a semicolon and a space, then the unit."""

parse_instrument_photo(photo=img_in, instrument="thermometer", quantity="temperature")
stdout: 48; °C
